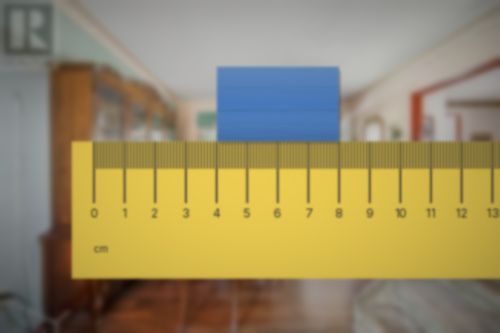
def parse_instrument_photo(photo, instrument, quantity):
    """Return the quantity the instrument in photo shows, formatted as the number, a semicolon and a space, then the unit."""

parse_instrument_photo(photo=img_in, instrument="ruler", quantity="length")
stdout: 4; cm
